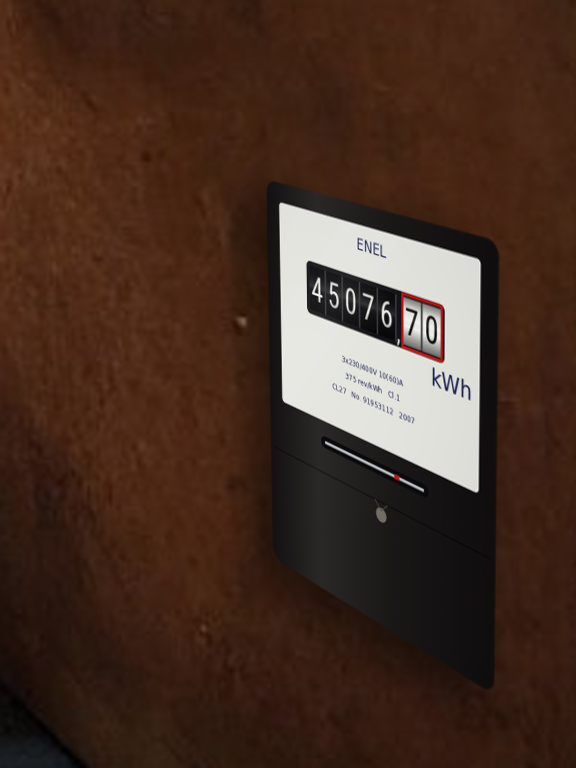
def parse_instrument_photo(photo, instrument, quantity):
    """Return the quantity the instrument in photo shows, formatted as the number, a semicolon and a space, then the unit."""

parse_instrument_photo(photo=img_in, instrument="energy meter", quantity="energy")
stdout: 45076.70; kWh
